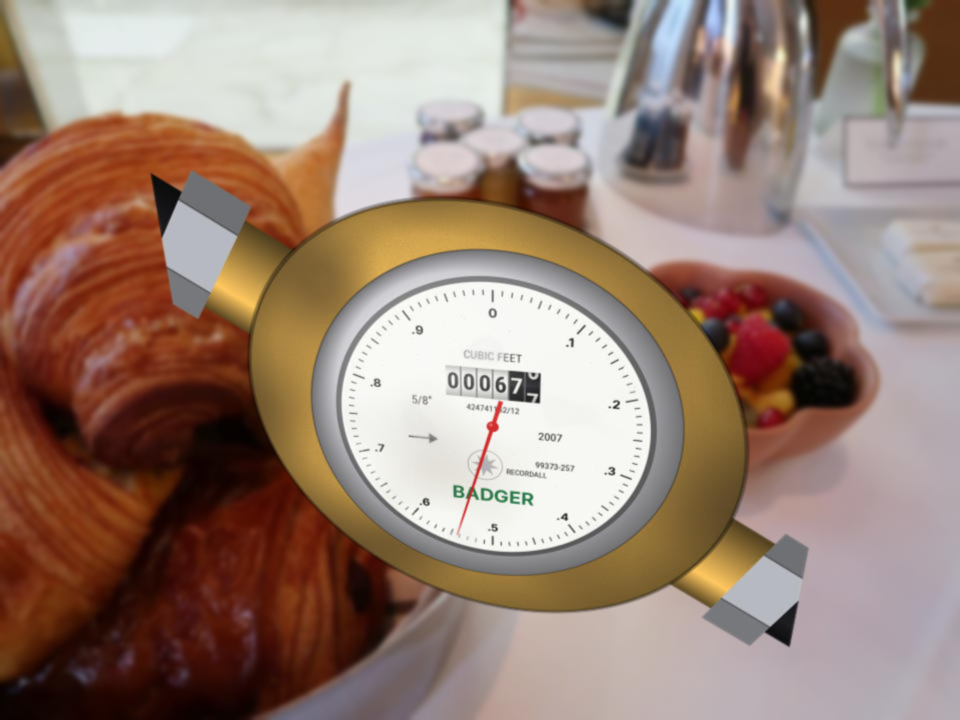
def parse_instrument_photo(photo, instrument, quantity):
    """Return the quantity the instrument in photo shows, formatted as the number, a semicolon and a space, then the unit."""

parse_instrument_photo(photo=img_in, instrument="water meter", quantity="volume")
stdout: 676.54; ft³
